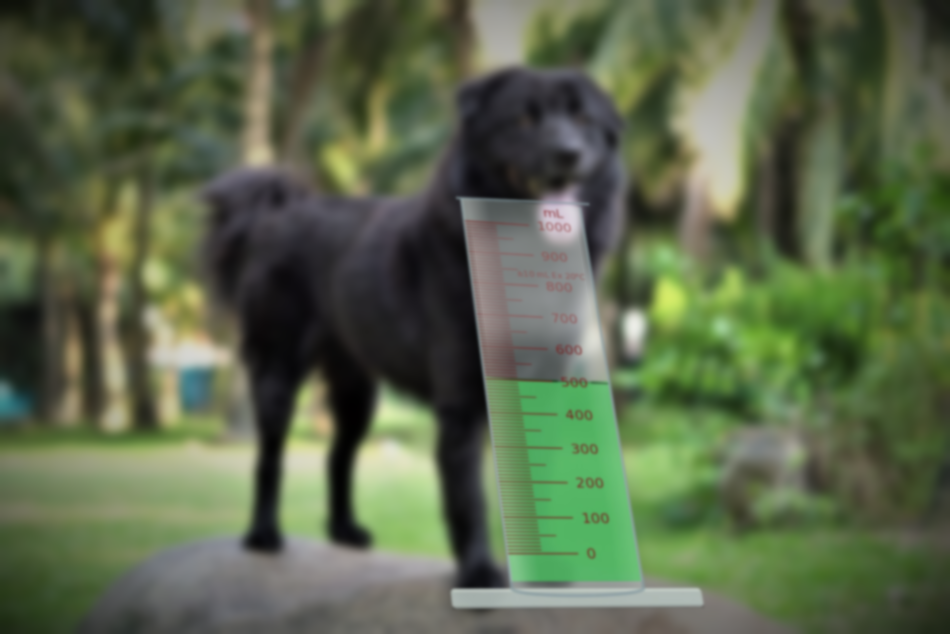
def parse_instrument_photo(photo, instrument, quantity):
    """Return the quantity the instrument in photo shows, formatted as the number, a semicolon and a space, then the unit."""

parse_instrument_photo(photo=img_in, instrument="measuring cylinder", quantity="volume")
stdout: 500; mL
